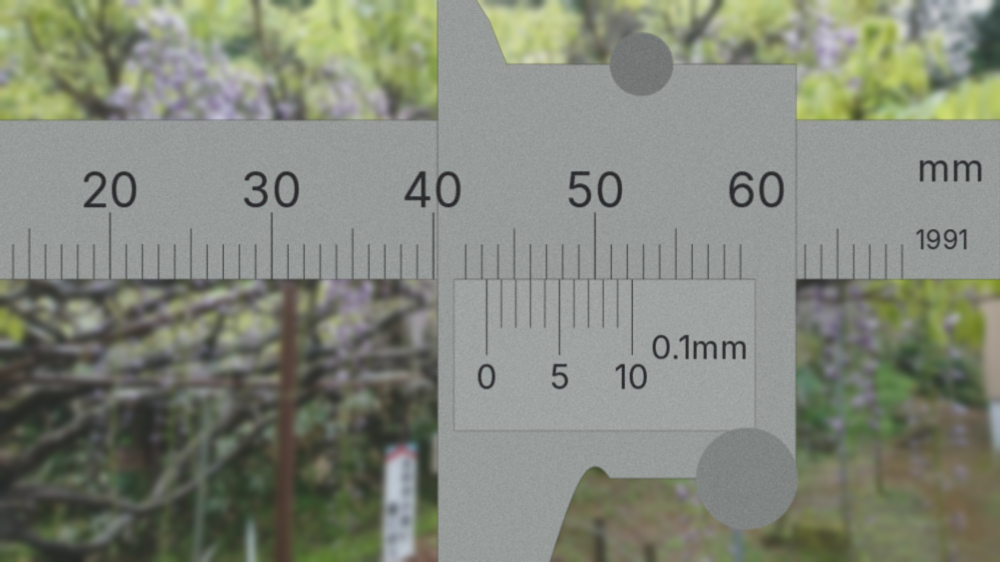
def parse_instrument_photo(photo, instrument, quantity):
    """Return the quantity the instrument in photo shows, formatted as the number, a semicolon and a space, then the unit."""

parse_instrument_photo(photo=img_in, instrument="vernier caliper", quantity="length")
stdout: 43.3; mm
